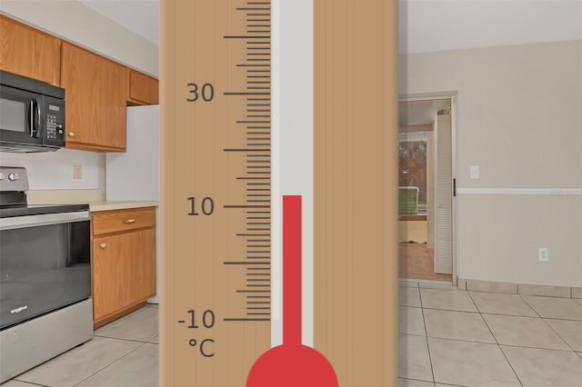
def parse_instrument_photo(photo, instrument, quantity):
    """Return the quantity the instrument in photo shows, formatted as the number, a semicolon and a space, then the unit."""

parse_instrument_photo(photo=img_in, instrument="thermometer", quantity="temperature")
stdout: 12; °C
